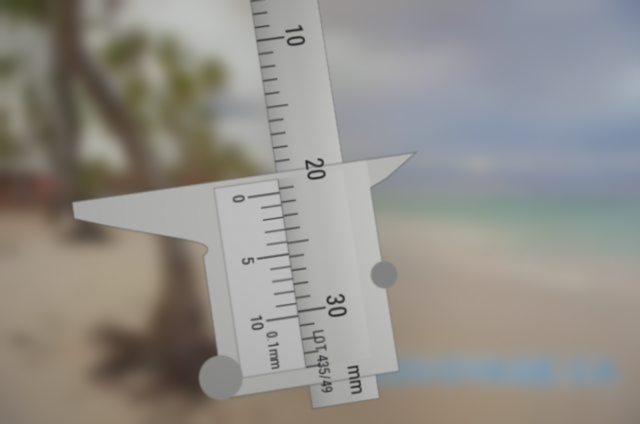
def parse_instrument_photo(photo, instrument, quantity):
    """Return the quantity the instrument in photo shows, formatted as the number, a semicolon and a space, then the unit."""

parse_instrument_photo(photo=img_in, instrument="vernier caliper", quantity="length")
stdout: 21.3; mm
